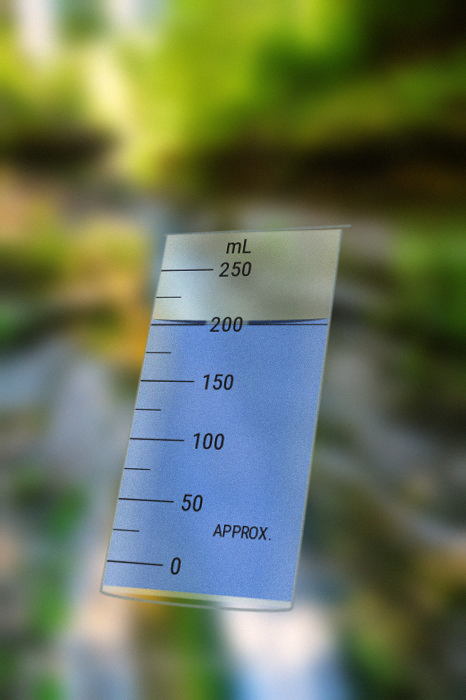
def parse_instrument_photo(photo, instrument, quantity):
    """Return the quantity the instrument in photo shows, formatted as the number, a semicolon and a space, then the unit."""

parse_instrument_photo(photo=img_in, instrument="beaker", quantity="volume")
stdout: 200; mL
